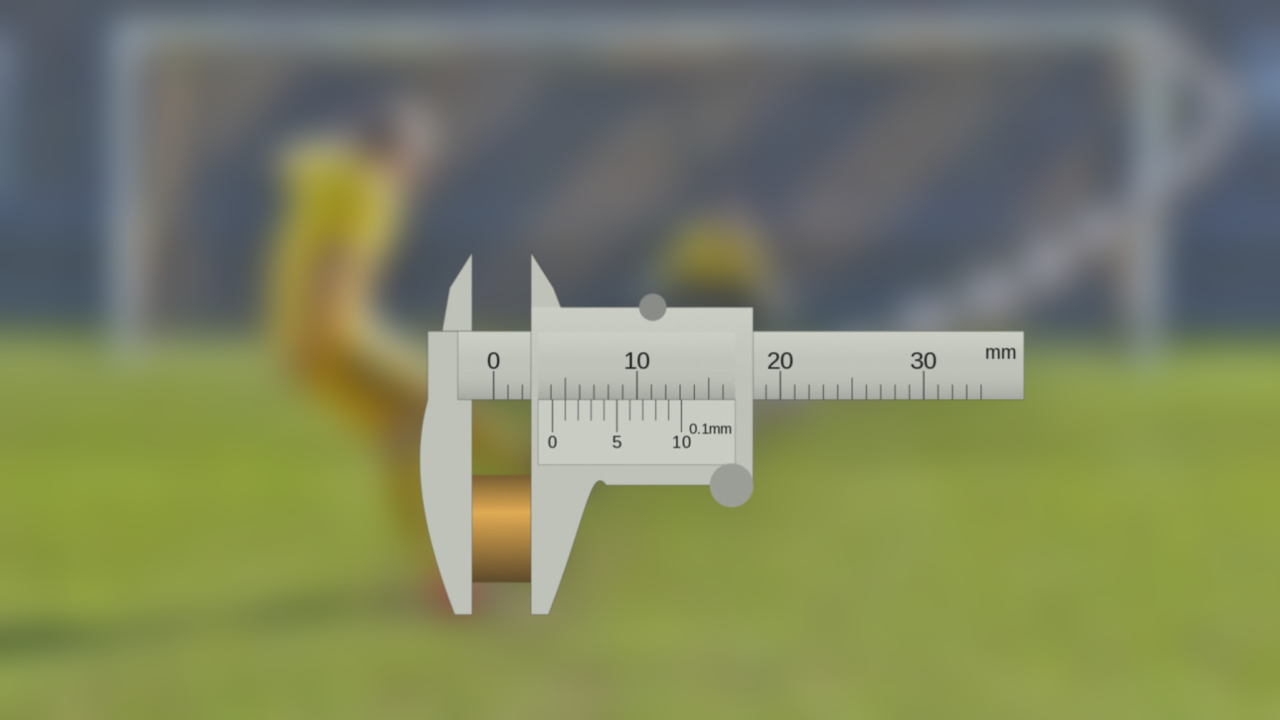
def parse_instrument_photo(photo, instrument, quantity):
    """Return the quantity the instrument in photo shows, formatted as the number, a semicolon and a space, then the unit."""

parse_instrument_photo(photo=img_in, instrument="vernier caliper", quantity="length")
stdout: 4.1; mm
